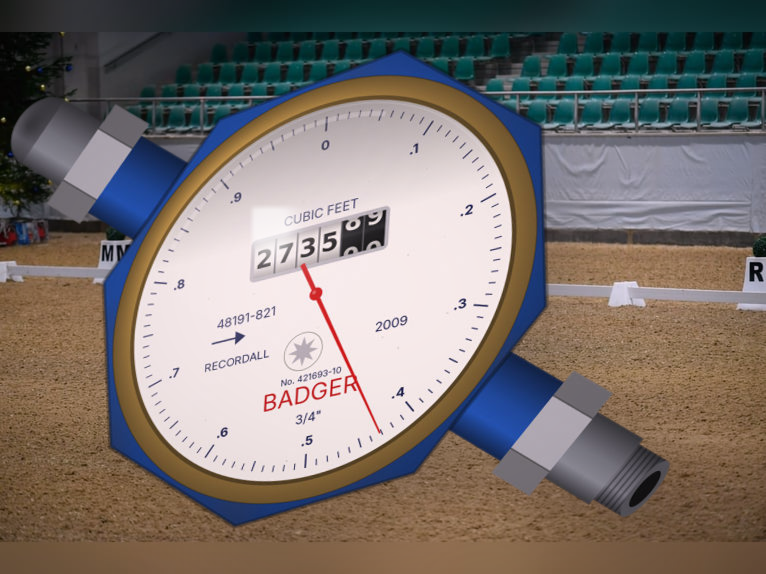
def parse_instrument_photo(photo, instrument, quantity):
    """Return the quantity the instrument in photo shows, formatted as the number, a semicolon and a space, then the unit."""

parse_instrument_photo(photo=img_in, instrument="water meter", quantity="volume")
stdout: 273589.43; ft³
